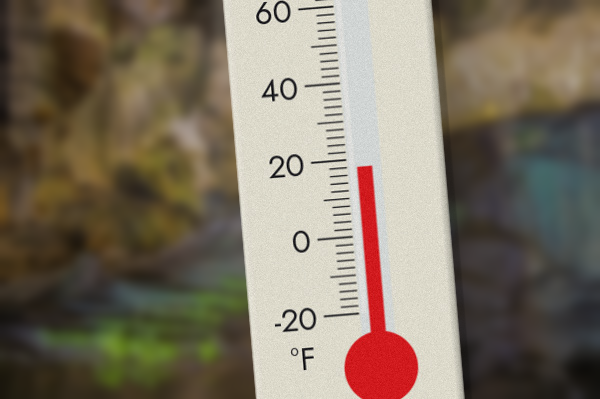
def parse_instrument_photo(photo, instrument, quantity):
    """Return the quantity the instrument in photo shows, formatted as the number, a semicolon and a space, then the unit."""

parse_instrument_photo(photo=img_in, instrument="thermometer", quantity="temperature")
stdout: 18; °F
